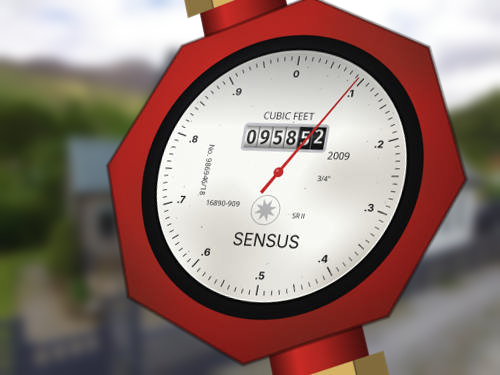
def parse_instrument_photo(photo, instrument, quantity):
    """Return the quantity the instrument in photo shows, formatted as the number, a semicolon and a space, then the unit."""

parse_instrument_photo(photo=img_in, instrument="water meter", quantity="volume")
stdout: 95852.09; ft³
